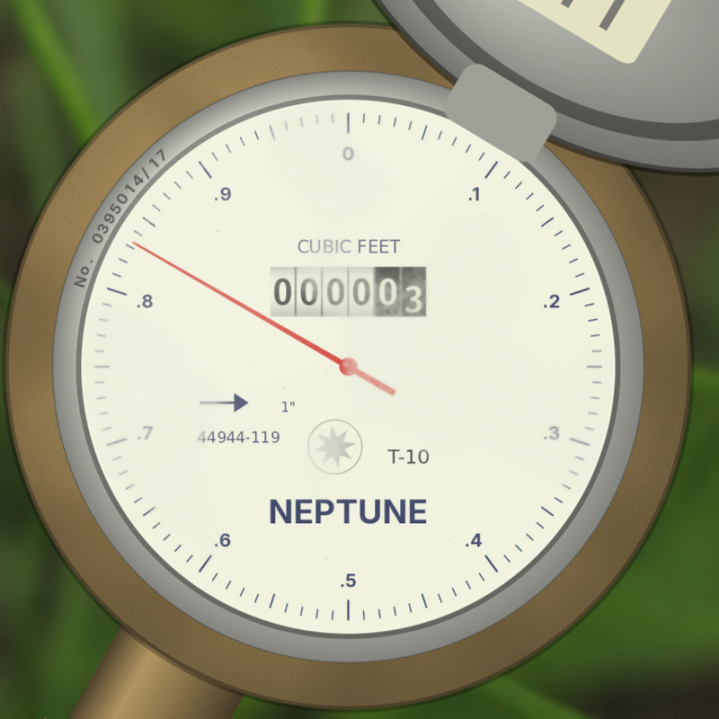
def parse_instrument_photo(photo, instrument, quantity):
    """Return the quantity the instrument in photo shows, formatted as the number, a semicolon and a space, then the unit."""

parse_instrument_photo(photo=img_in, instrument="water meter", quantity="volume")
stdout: 2.83; ft³
